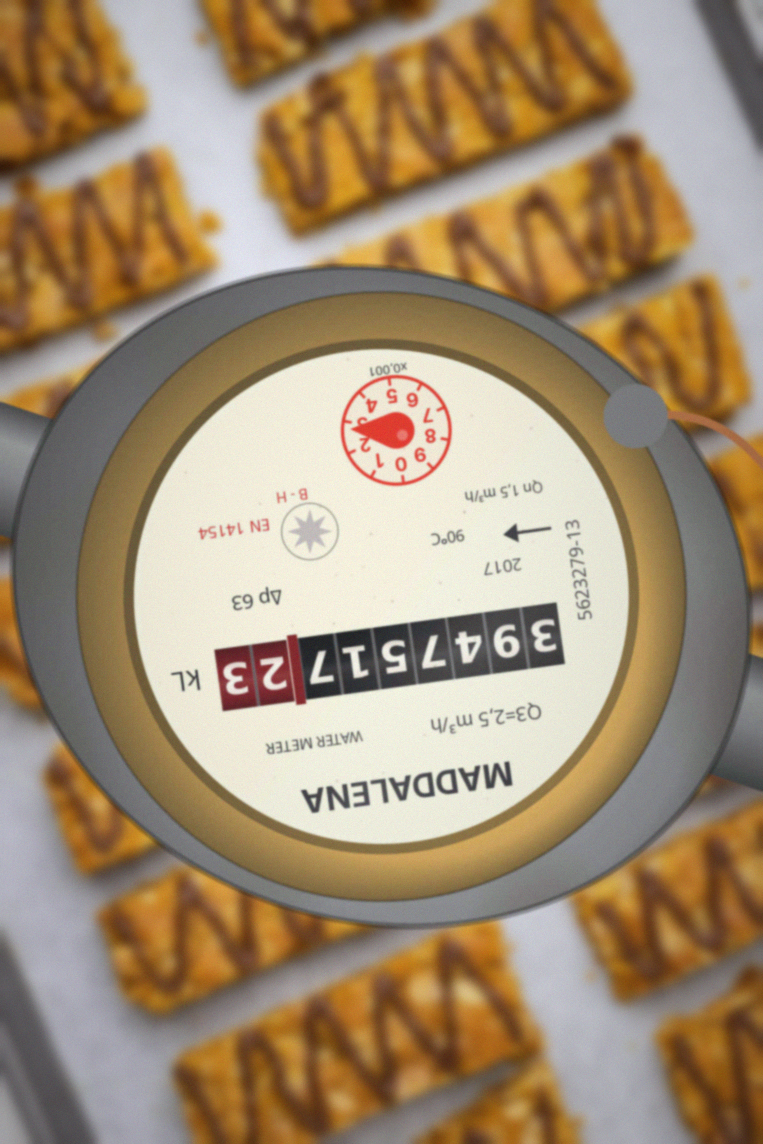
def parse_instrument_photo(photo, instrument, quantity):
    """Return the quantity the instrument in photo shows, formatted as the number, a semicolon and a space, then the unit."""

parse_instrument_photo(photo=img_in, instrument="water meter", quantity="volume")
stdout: 3947517.232; kL
